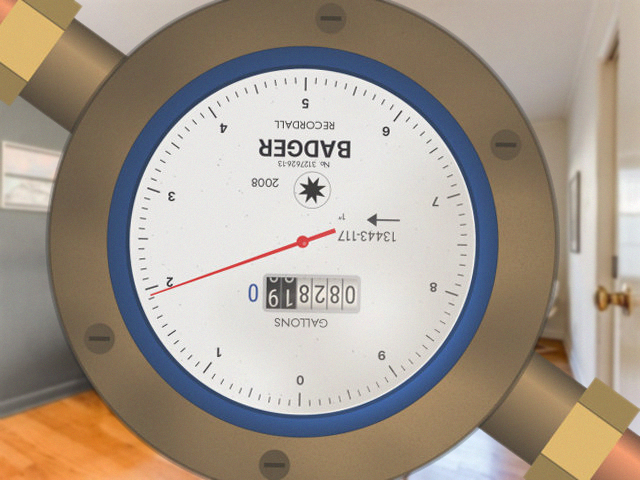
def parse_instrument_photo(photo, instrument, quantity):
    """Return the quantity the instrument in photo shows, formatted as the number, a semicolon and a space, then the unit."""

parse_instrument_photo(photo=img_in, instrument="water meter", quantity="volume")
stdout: 828191.9; gal
